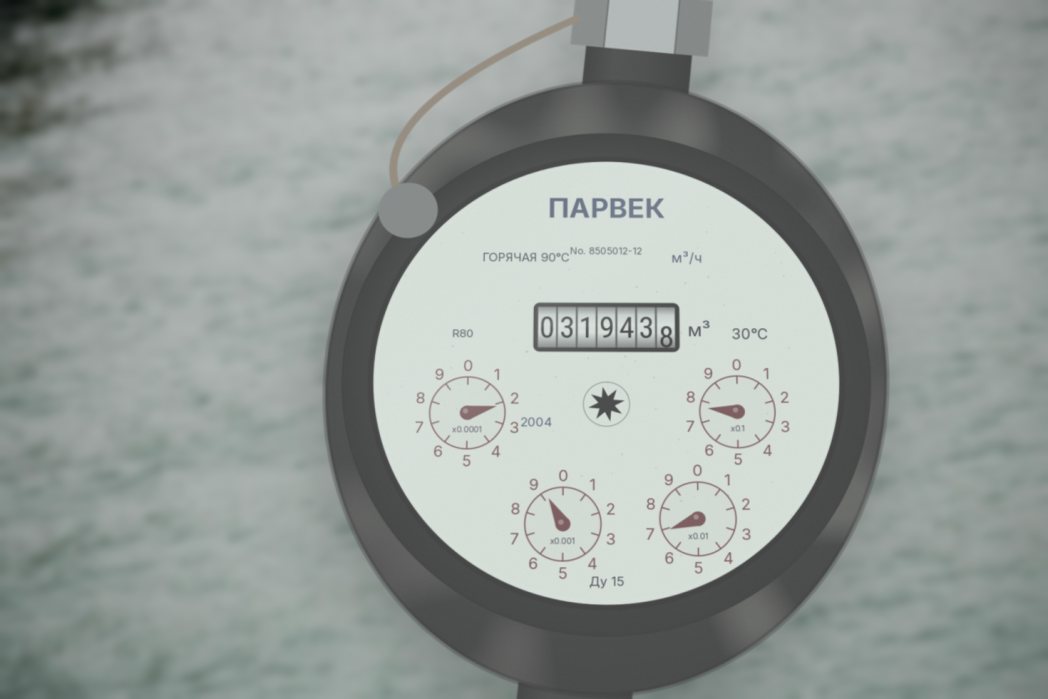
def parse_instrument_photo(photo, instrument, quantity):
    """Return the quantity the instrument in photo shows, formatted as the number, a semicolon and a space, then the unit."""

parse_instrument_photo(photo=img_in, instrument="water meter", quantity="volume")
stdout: 319437.7692; m³
